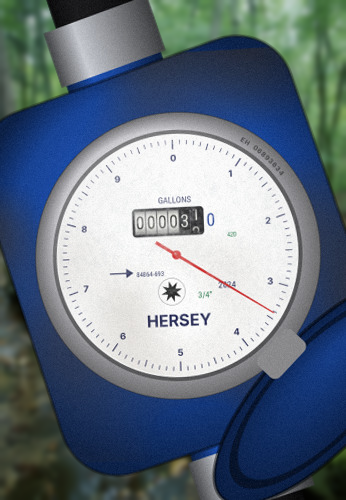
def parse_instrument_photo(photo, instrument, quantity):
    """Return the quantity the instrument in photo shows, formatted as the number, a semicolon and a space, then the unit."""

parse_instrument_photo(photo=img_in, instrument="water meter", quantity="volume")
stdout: 313.4; gal
